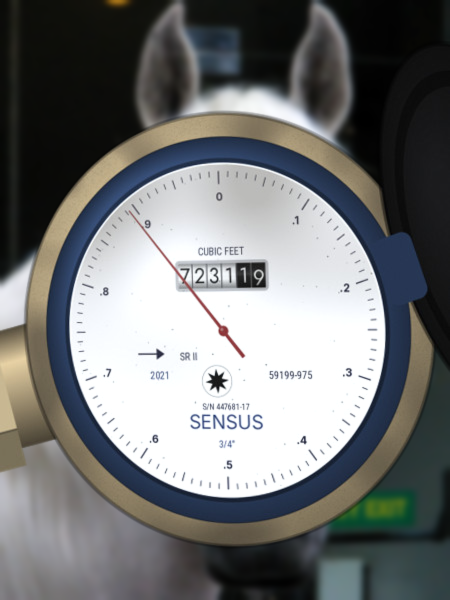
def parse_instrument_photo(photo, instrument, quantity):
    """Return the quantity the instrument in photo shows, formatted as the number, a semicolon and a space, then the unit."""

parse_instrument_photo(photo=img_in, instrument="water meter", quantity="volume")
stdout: 723118.89; ft³
